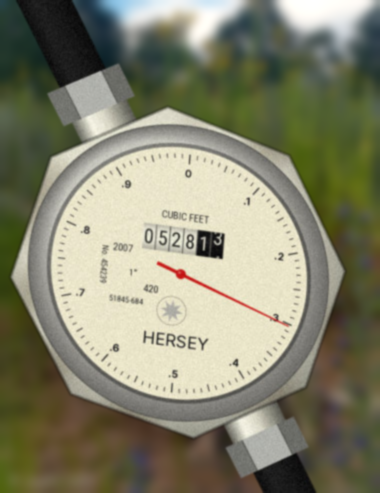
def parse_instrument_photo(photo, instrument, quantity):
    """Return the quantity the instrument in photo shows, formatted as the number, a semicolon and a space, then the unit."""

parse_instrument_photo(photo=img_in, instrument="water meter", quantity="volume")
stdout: 52813.30; ft³
